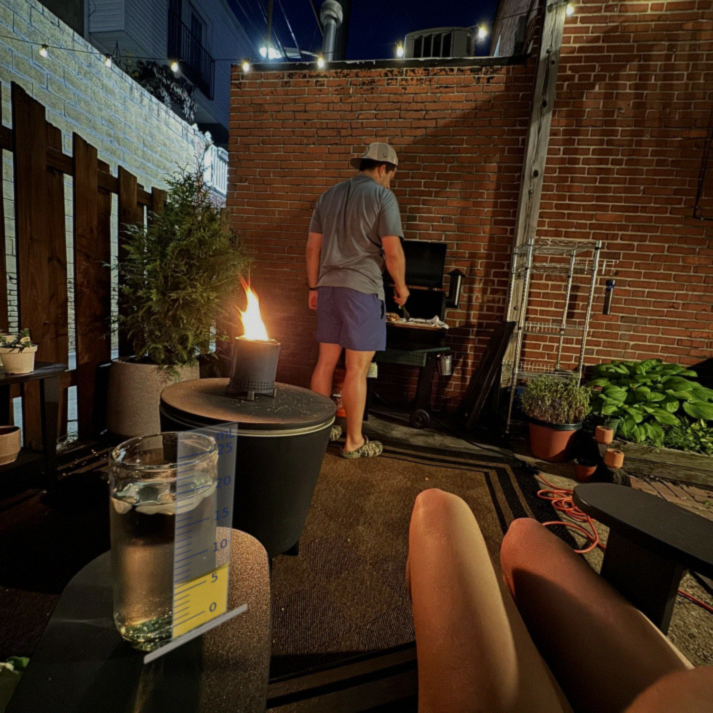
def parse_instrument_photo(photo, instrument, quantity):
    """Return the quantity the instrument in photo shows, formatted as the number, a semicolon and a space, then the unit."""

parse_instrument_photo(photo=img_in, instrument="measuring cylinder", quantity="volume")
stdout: 6; mL
